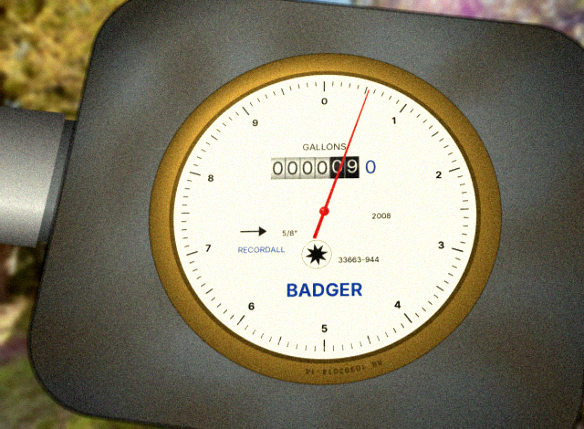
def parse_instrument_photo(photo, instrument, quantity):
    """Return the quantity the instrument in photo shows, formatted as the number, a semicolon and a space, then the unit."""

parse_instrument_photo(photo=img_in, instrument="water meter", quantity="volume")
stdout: 90.5; gal
